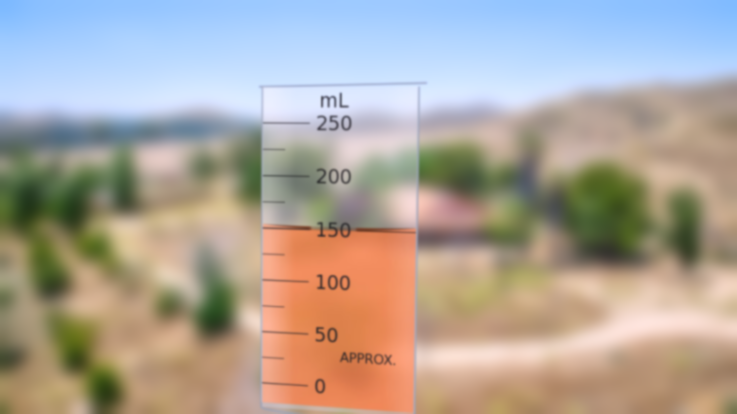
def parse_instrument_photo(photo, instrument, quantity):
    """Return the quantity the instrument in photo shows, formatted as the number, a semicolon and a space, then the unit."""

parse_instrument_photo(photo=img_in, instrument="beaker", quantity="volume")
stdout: 150; mL
